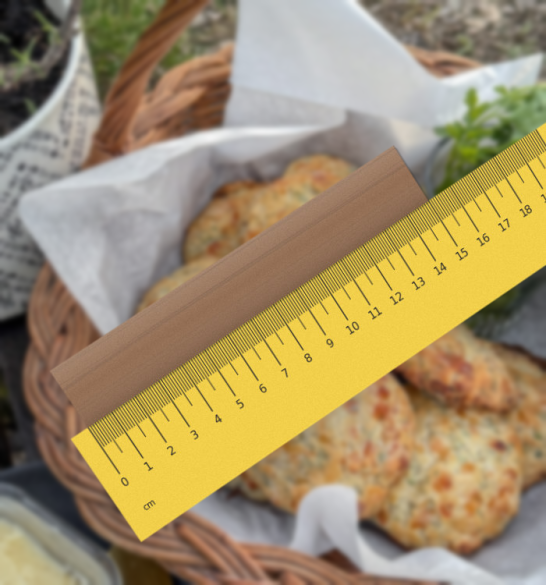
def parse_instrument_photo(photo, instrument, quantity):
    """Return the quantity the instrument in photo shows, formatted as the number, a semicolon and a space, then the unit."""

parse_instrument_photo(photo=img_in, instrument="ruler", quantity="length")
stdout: 15; cm
